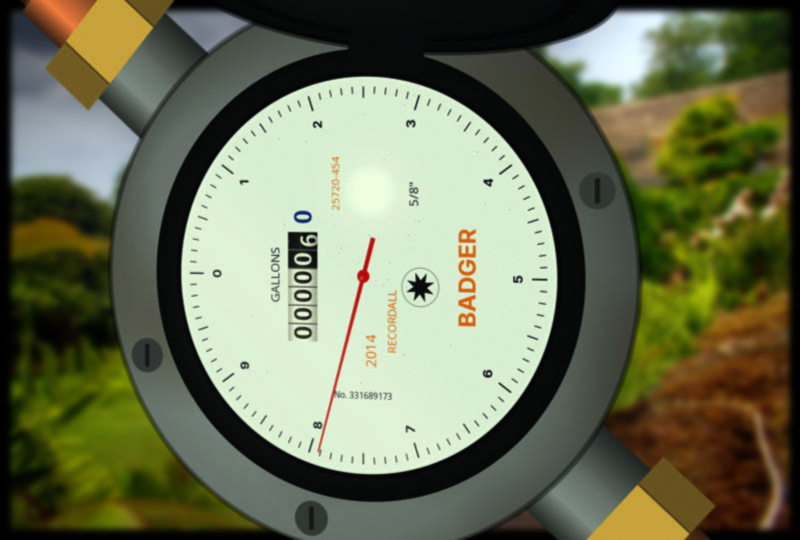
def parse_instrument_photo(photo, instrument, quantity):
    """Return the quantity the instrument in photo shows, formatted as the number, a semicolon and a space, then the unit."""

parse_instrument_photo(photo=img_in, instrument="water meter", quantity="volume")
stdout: 57.9; gal
